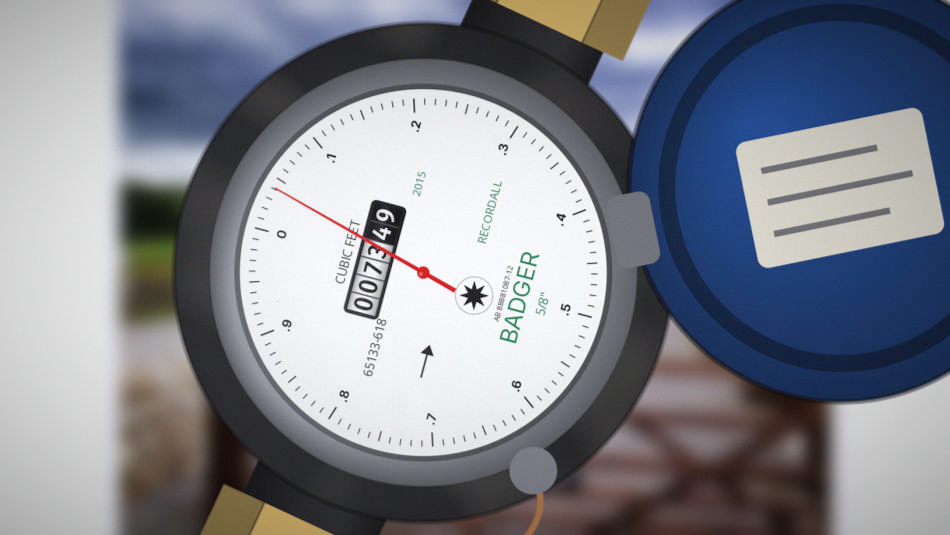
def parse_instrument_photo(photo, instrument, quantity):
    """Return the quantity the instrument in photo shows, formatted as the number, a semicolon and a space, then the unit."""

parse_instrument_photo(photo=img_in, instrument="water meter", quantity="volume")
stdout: 7349.04; ft³
